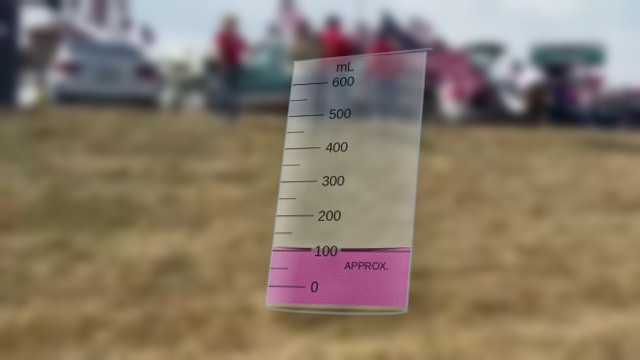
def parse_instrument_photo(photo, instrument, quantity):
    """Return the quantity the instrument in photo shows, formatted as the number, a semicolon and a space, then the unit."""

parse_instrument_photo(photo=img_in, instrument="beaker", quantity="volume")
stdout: 100; mL
